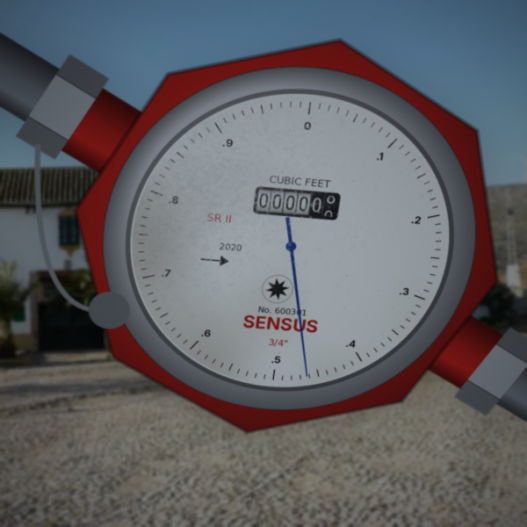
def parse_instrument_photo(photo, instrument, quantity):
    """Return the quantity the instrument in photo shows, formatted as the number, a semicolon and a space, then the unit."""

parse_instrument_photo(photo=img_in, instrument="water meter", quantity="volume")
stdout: 8.46; ft³
